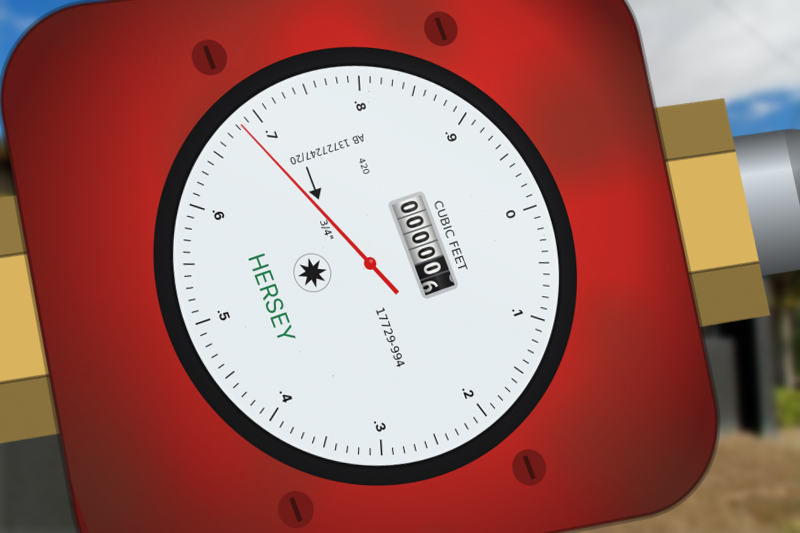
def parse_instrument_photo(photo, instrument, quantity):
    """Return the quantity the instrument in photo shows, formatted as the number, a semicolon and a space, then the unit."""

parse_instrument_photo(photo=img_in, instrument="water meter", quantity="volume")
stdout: 5.68; ft³
